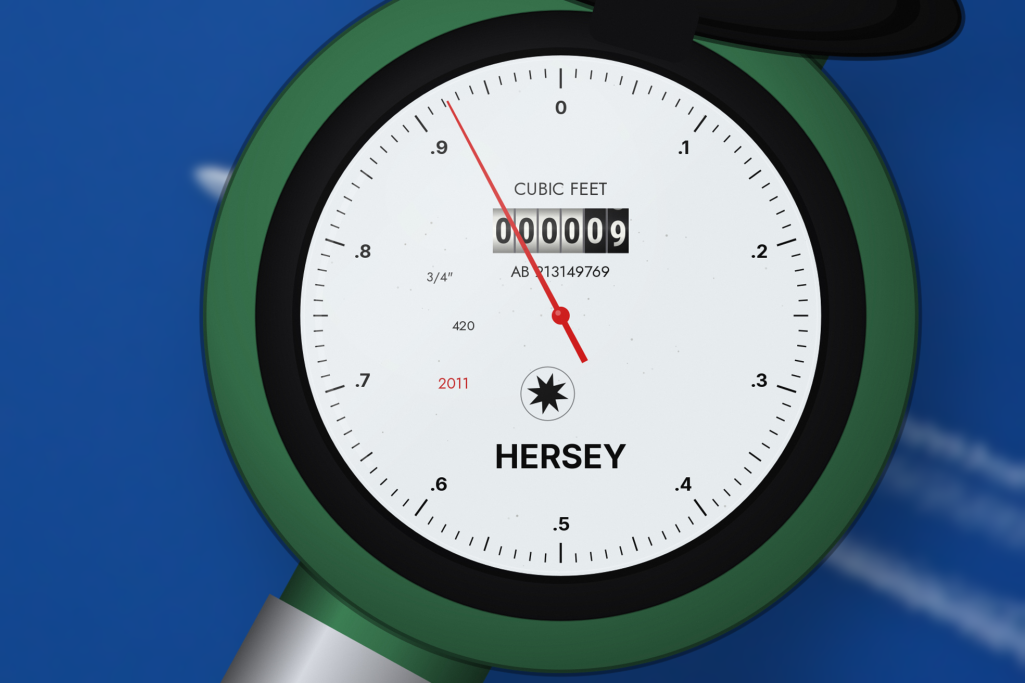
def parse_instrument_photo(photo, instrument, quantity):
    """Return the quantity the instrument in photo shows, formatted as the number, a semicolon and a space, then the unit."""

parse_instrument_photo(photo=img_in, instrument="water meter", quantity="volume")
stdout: 8.92; ft³
